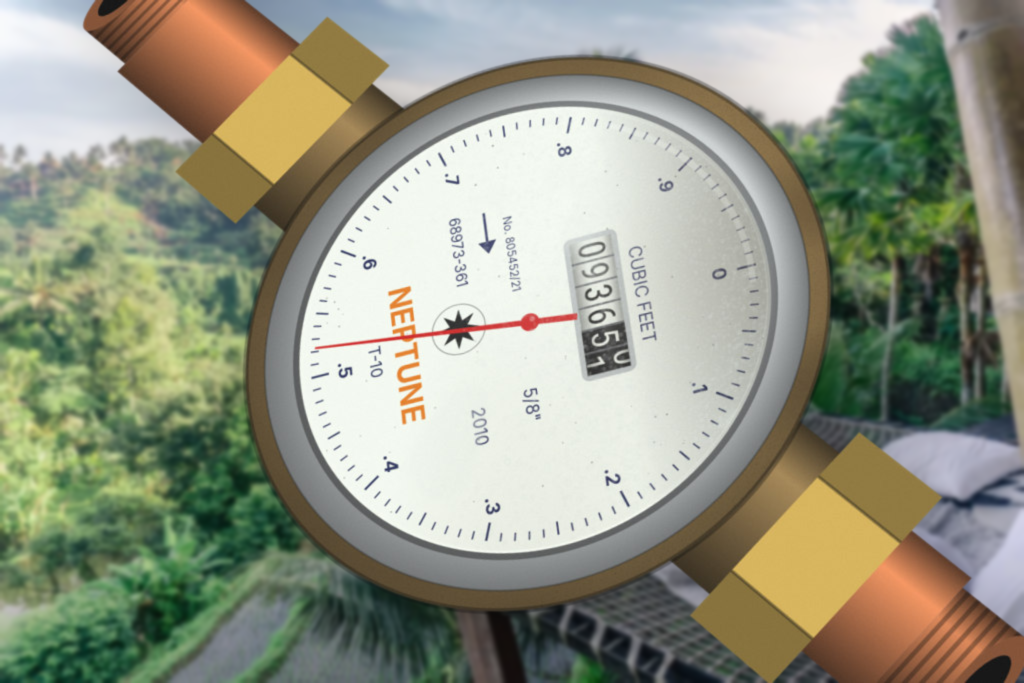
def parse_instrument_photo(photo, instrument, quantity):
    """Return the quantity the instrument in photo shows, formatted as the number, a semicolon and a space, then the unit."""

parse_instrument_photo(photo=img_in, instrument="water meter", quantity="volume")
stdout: 93650.52; ft³
